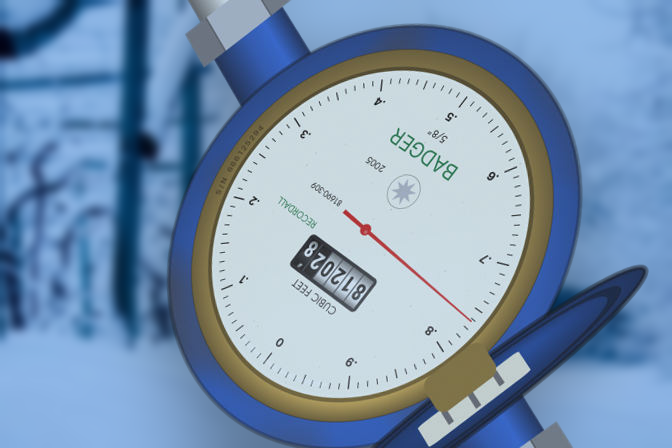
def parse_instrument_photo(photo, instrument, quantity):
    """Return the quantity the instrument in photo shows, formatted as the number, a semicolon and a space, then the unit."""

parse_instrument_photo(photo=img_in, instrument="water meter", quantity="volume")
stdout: 812027.76; ft³
